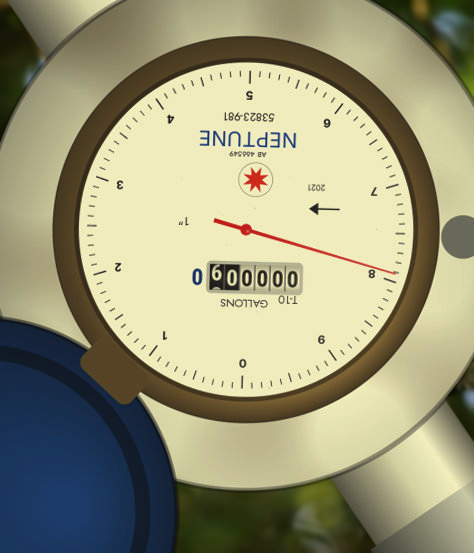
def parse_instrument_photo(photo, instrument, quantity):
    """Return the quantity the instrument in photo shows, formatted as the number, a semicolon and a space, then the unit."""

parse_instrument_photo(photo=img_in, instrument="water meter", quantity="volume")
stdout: 87.9; gal
